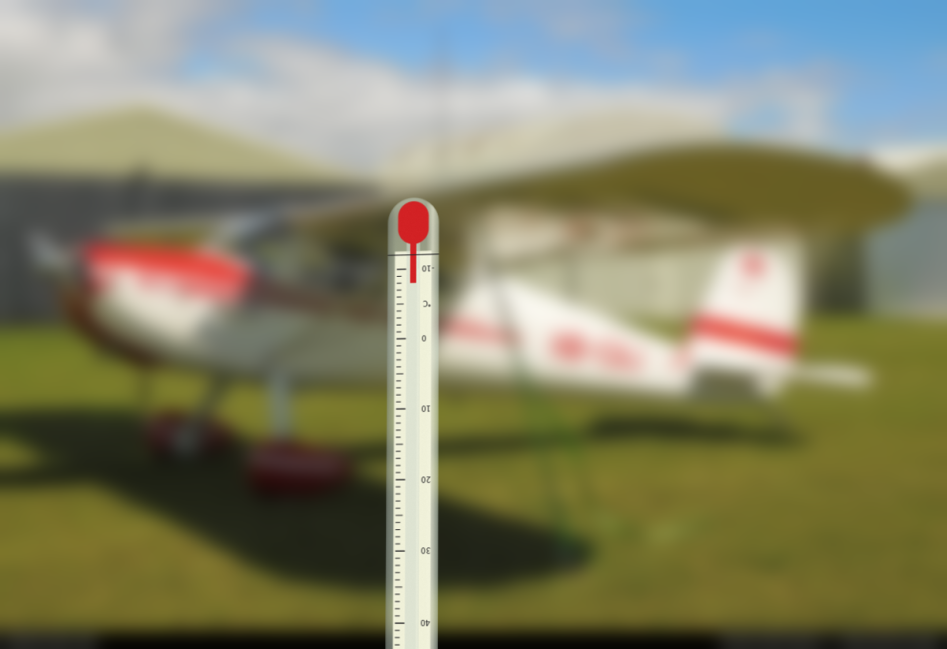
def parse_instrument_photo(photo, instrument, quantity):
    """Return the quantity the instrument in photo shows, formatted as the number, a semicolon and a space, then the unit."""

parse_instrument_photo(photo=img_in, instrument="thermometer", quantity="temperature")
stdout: -8; °C
